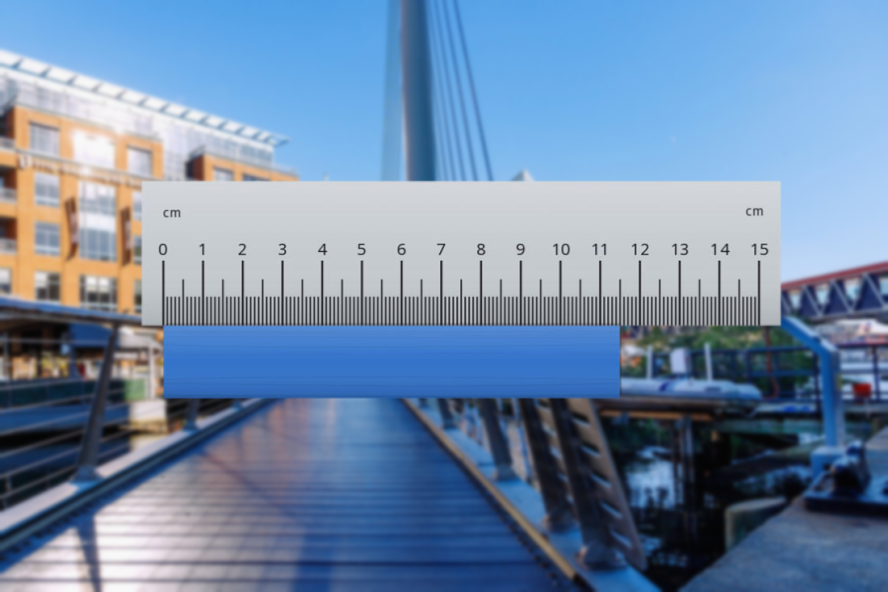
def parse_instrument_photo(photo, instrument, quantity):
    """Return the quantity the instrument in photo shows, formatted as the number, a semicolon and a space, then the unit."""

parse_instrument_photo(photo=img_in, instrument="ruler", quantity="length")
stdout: 11.5; cm
